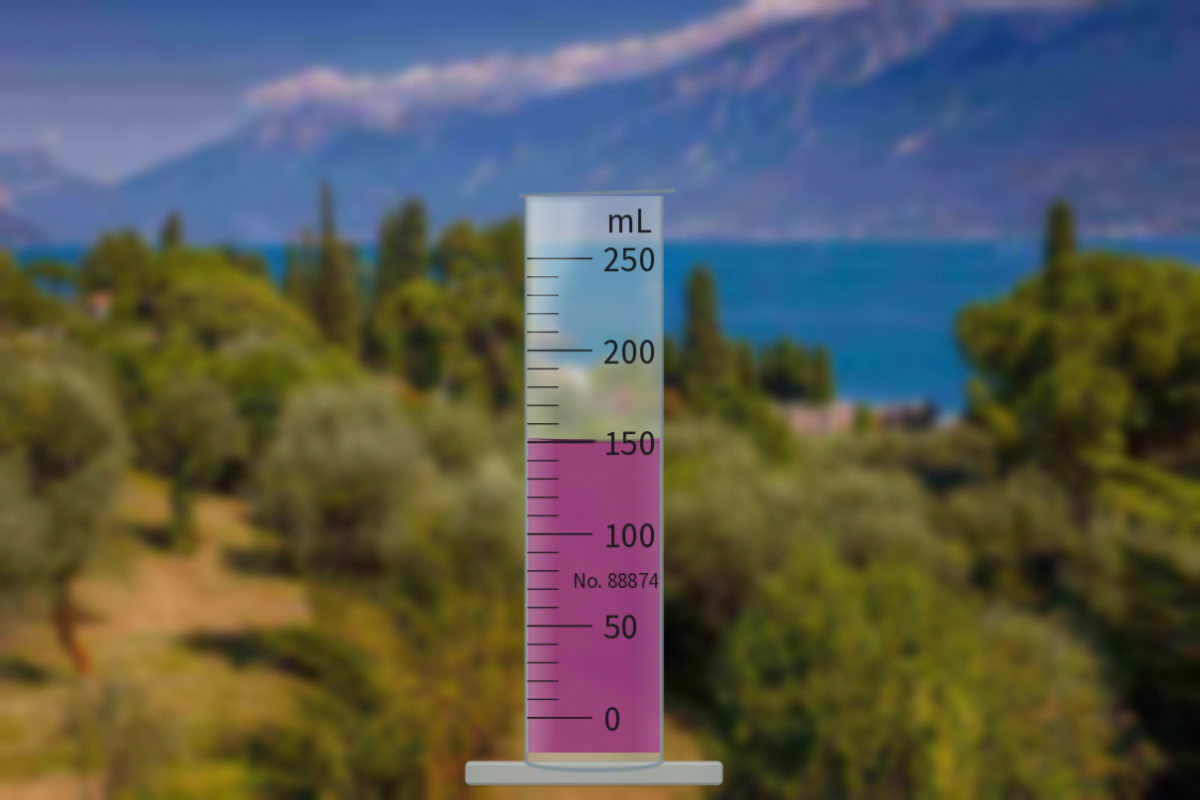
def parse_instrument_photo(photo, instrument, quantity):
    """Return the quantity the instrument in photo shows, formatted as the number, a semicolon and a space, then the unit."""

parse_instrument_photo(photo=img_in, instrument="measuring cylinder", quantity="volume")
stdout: 150; mL
